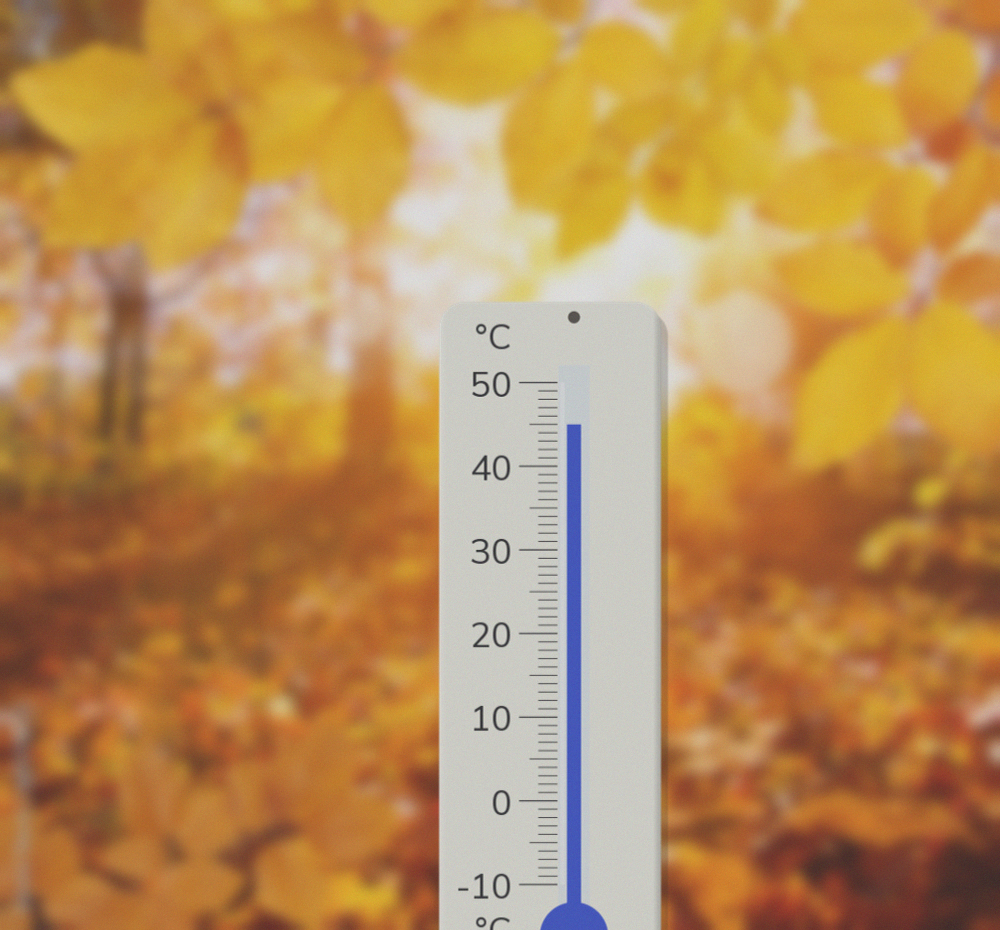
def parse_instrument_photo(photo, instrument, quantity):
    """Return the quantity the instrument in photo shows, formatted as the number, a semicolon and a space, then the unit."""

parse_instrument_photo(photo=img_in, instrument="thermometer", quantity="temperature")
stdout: 45; °C
